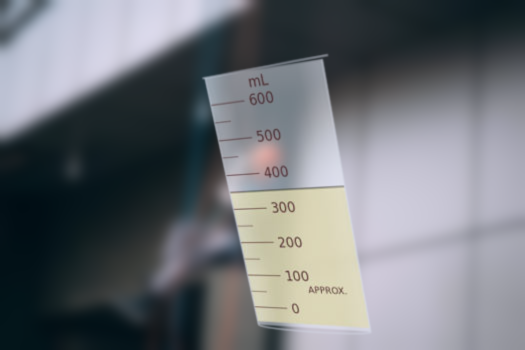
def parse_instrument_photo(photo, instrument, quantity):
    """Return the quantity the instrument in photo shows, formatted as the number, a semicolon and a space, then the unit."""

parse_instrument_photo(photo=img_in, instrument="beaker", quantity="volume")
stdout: 350; mL
